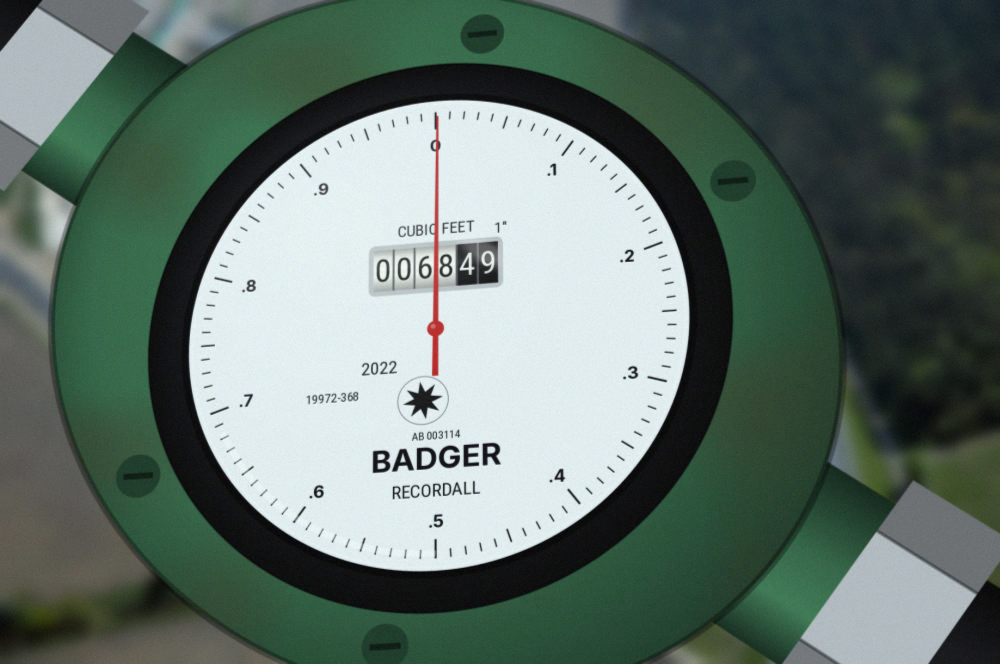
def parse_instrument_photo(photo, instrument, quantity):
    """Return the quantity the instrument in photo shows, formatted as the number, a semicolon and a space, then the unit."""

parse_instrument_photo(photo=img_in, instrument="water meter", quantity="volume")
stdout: 6849.00; ft³
